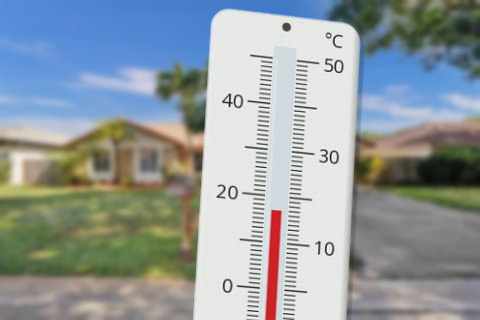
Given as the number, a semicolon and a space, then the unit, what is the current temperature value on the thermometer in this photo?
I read 17; °C
